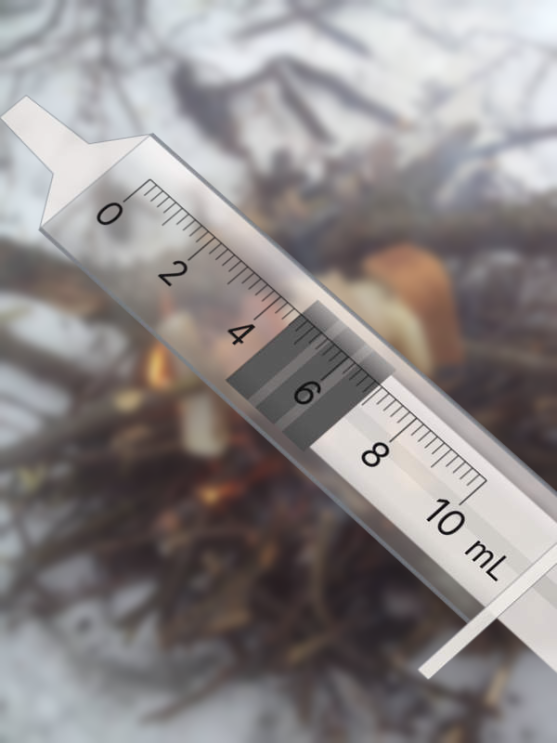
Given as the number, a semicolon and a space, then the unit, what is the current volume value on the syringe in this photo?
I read 4.6; mL
